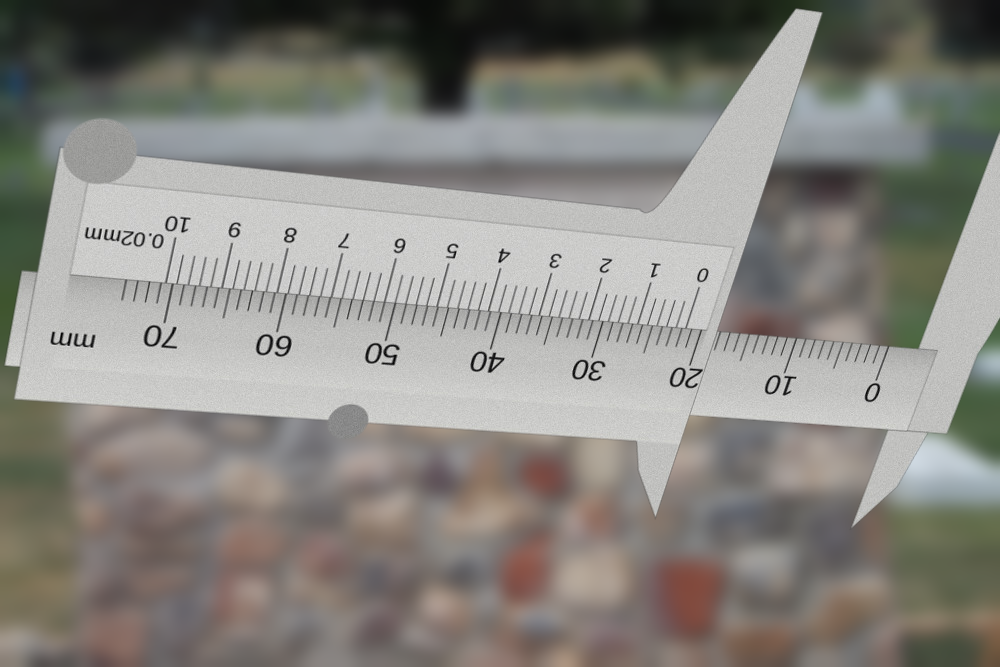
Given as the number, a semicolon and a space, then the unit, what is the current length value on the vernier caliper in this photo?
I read 21.6; mm
